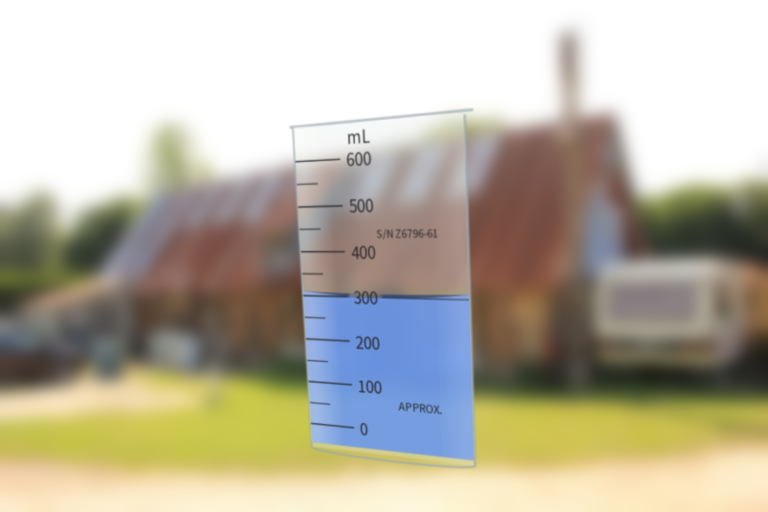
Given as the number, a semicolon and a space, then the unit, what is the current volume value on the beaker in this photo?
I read 300; mL
